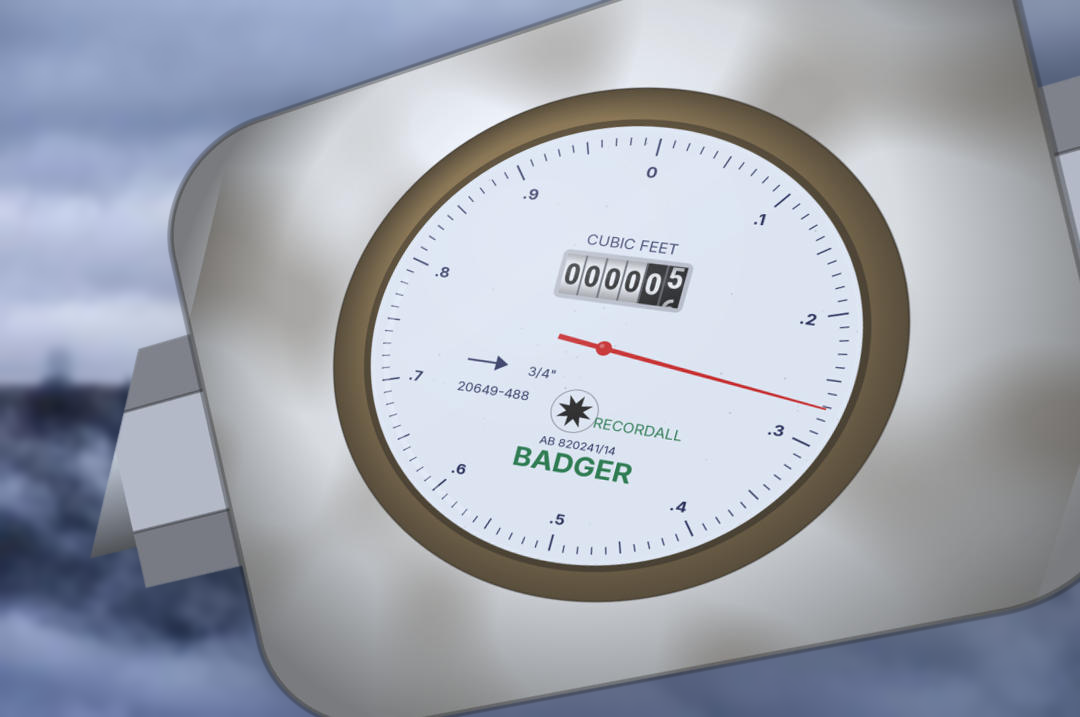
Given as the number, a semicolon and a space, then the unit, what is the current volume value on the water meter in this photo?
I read 5.27; ft³
